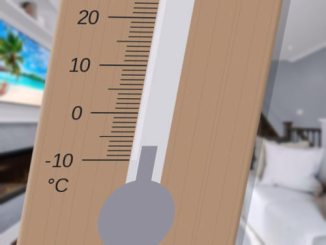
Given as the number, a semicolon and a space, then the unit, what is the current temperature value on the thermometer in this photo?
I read -7; °C
